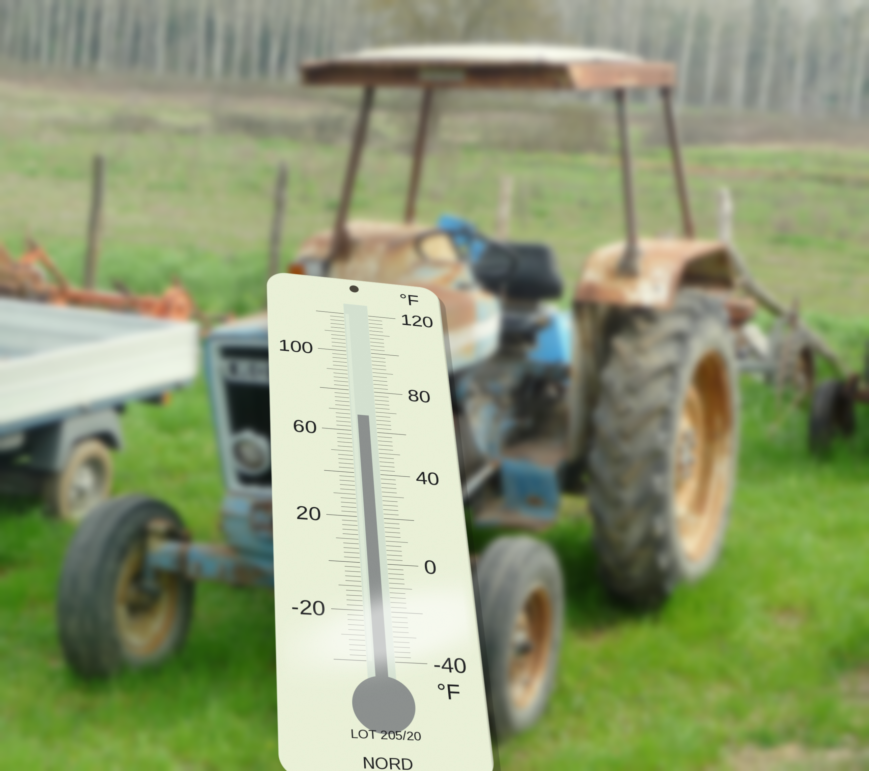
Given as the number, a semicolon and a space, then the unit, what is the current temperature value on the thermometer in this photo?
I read 68; °F
